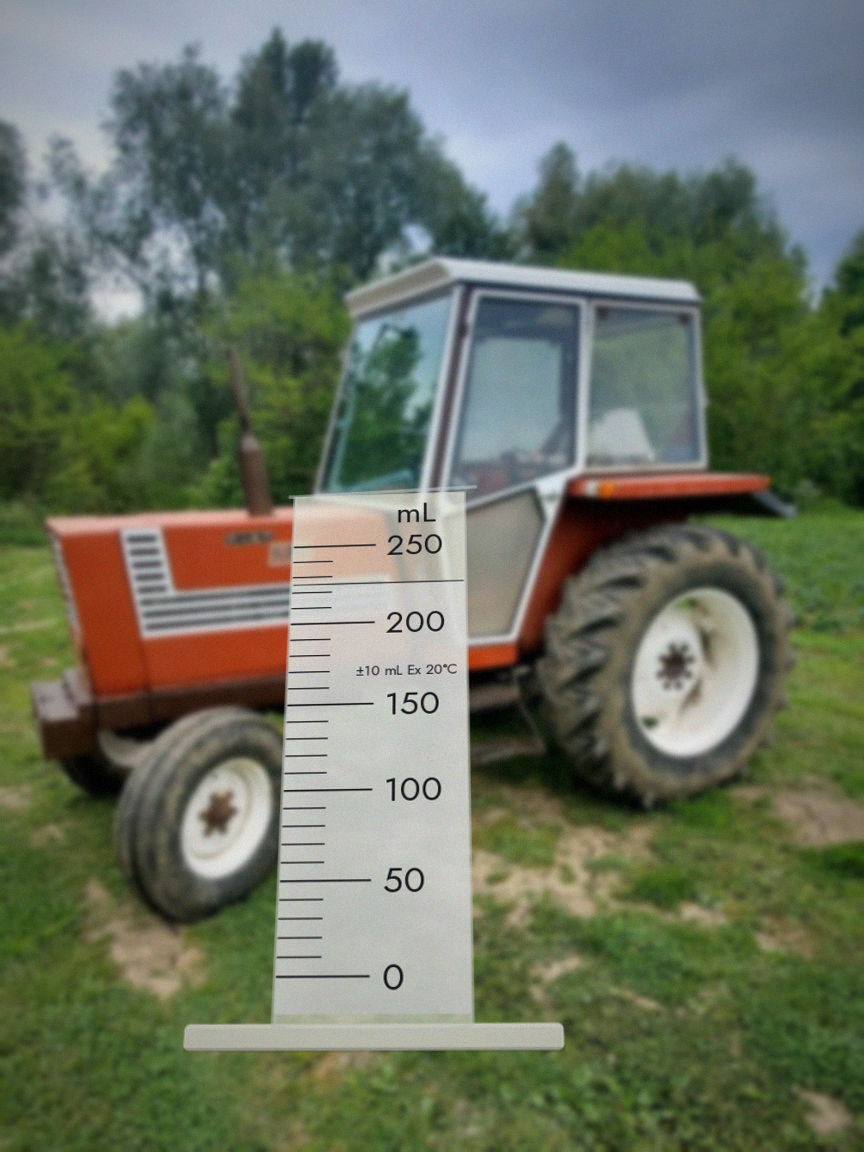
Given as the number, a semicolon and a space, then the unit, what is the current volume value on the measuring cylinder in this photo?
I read 225; mL
